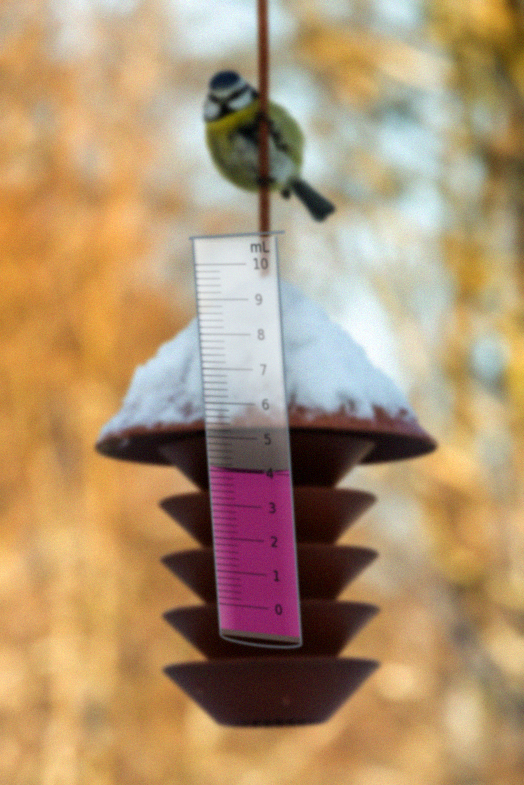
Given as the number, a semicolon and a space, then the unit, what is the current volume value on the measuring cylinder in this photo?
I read 4; mL
